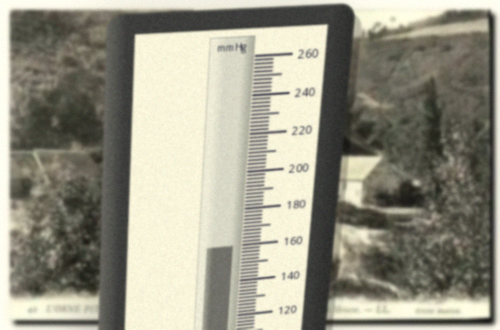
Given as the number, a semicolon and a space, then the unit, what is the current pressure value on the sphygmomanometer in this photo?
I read 160; mmHg
